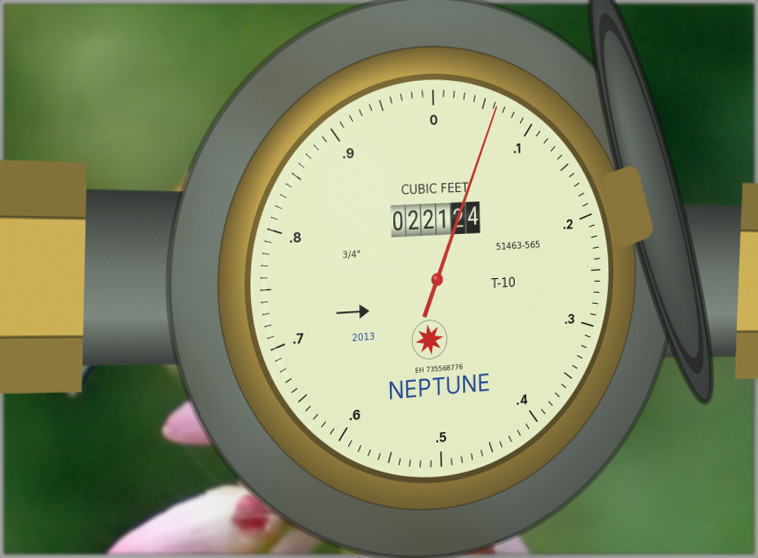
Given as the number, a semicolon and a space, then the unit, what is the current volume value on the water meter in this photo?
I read 22124.06; ft³
